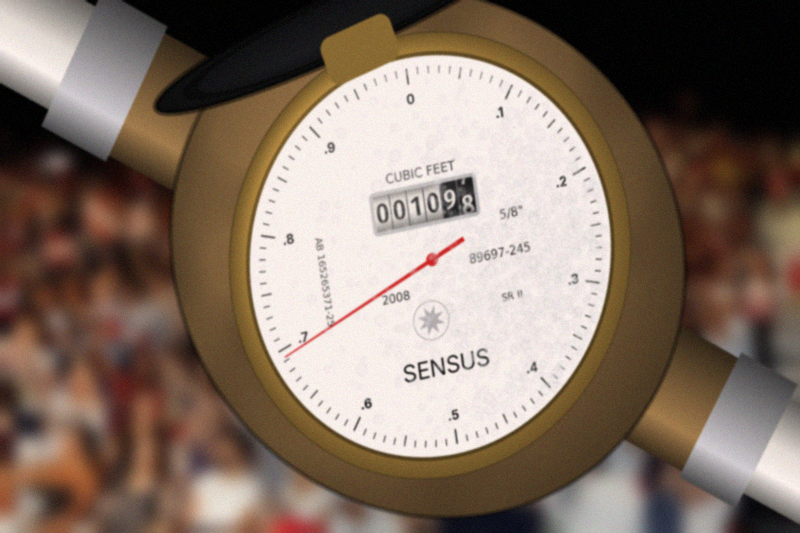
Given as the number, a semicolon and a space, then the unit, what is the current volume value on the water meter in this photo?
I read 1097.69; ft³
